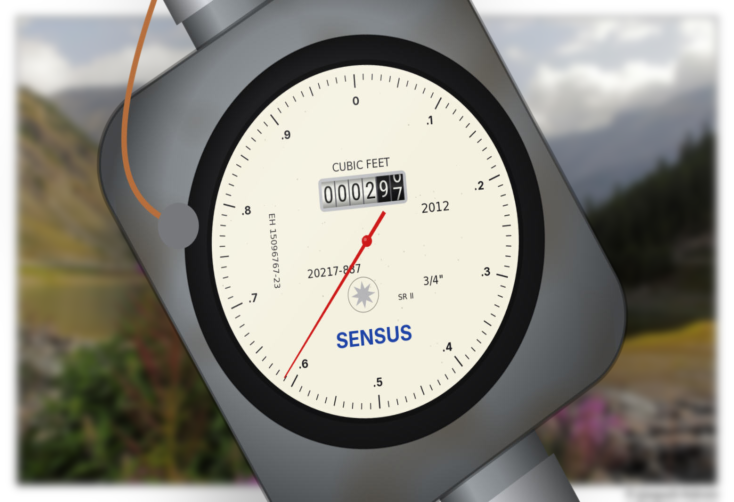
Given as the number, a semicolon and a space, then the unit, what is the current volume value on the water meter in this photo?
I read 296.61; ft³
